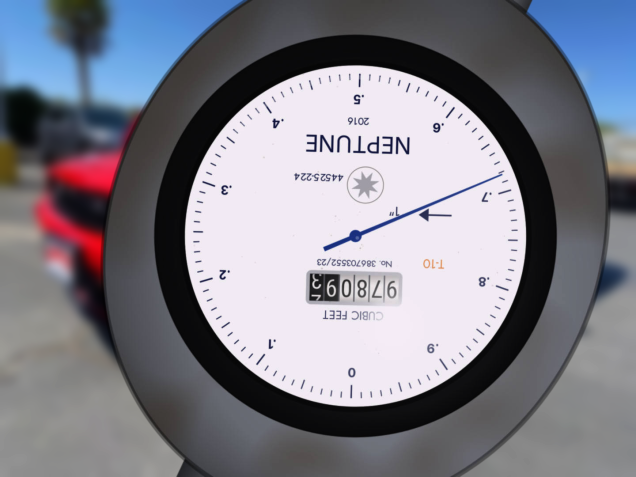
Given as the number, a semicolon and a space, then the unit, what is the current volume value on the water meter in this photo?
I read 978092.68; ft³
